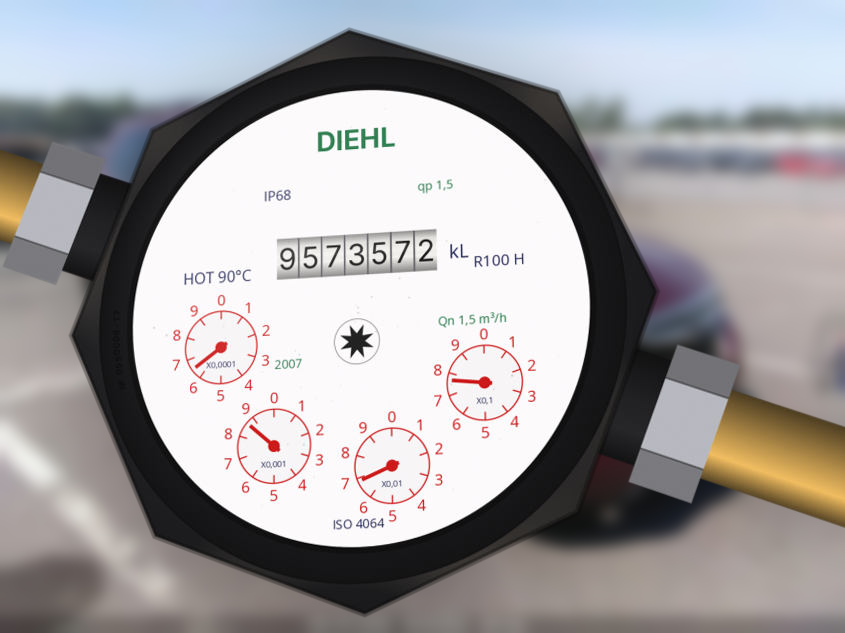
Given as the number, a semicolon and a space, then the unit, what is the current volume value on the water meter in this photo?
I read 9573572.7686; kL
